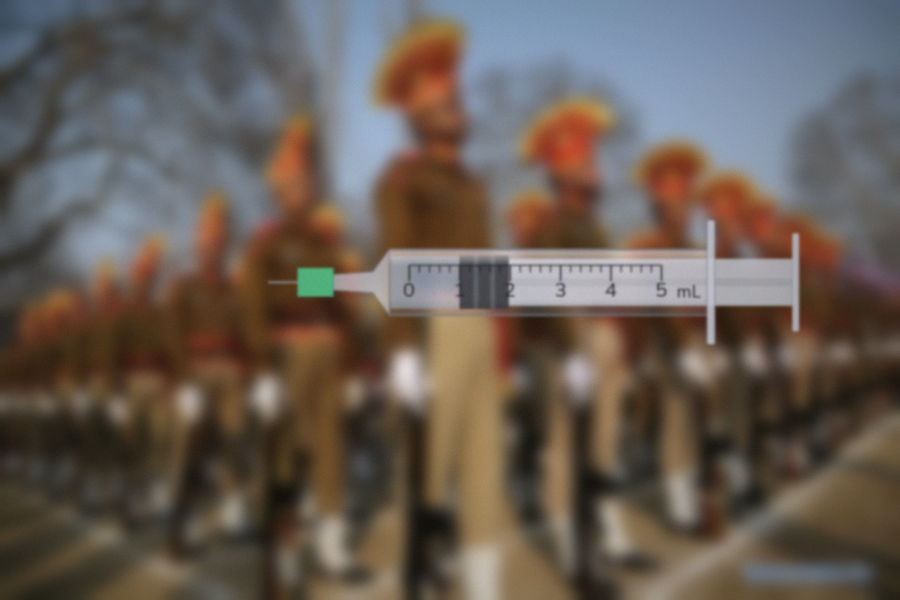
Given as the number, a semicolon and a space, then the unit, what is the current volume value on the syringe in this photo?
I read 1; mL
